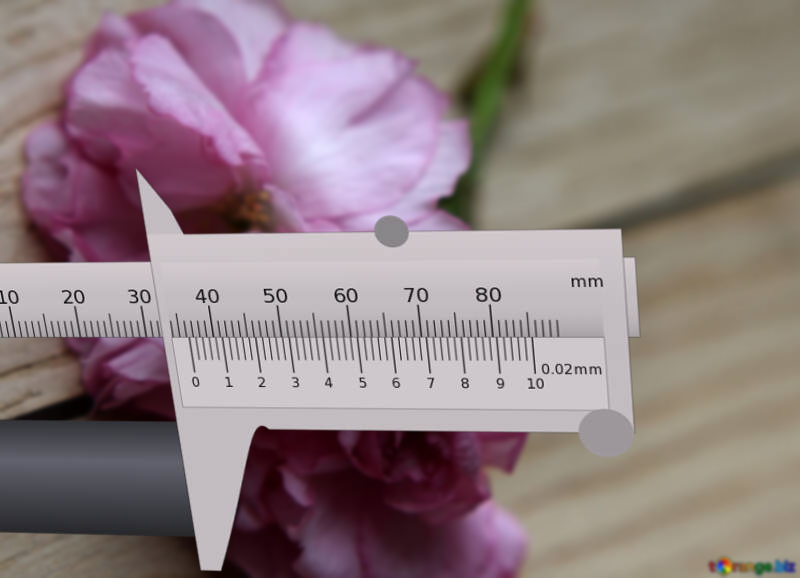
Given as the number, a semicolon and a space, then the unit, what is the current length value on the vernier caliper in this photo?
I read 36.4; mm
